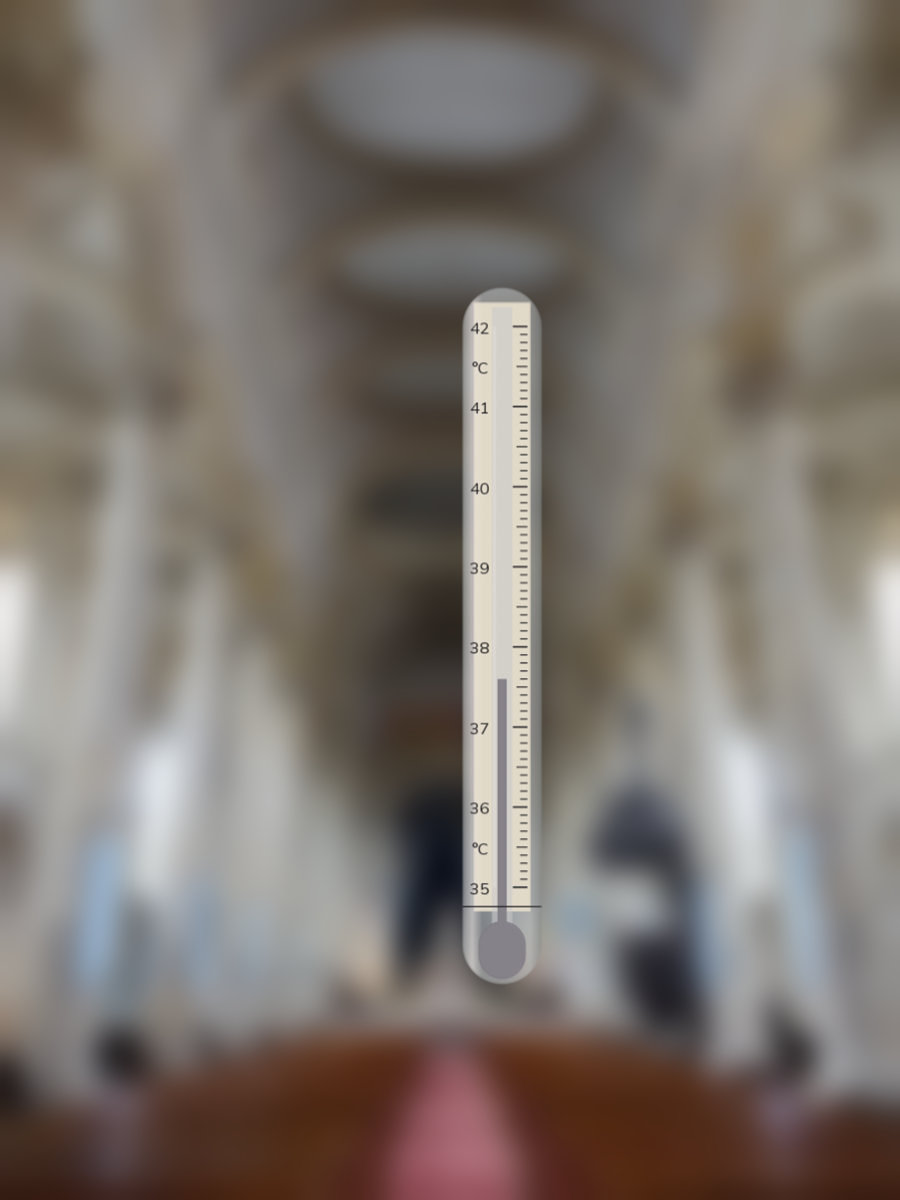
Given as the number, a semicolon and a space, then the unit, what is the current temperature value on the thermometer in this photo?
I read 37.6; °C
